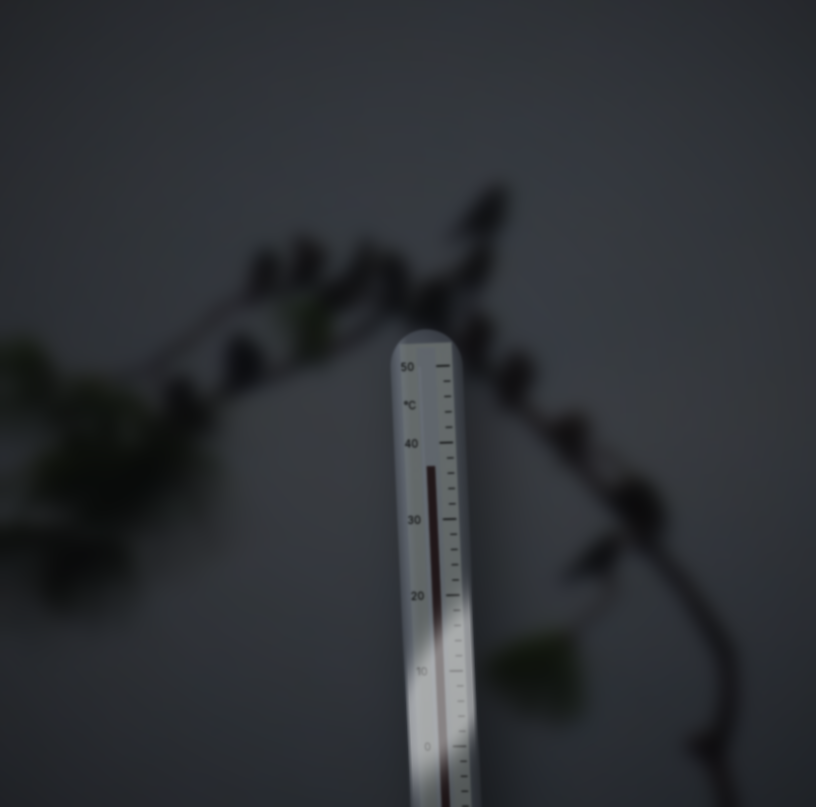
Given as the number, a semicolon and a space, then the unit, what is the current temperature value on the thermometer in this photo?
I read 37; °C
